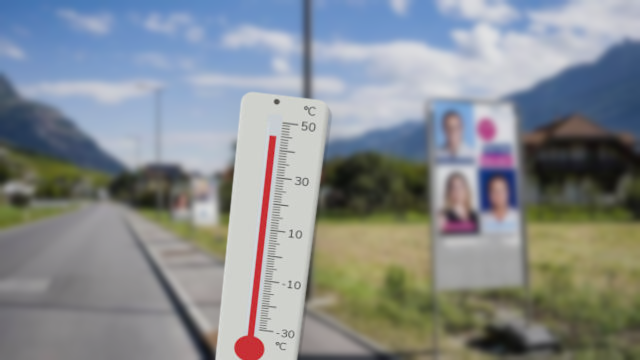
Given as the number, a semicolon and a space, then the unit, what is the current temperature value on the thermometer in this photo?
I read 45; °C
